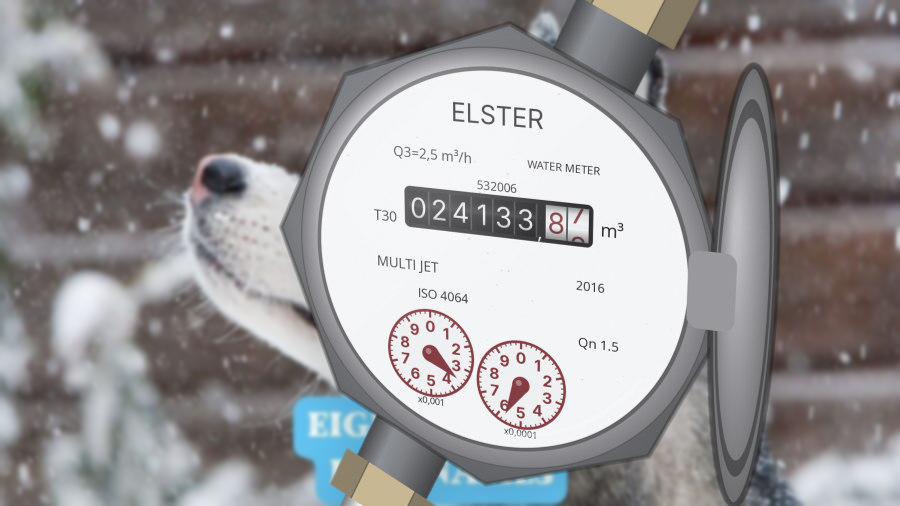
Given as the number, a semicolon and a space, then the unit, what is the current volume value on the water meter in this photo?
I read 24133.8735; m³
